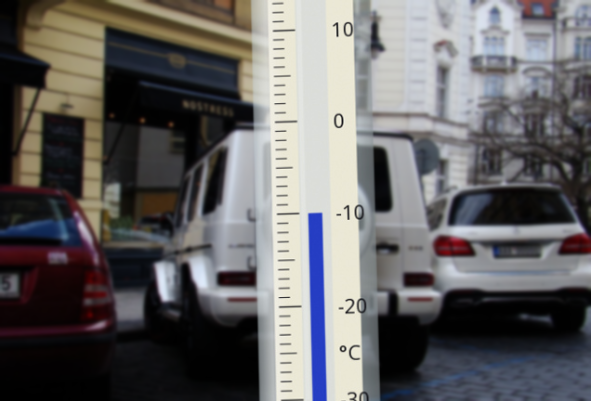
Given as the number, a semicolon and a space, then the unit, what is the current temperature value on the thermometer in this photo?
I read -10; °C
